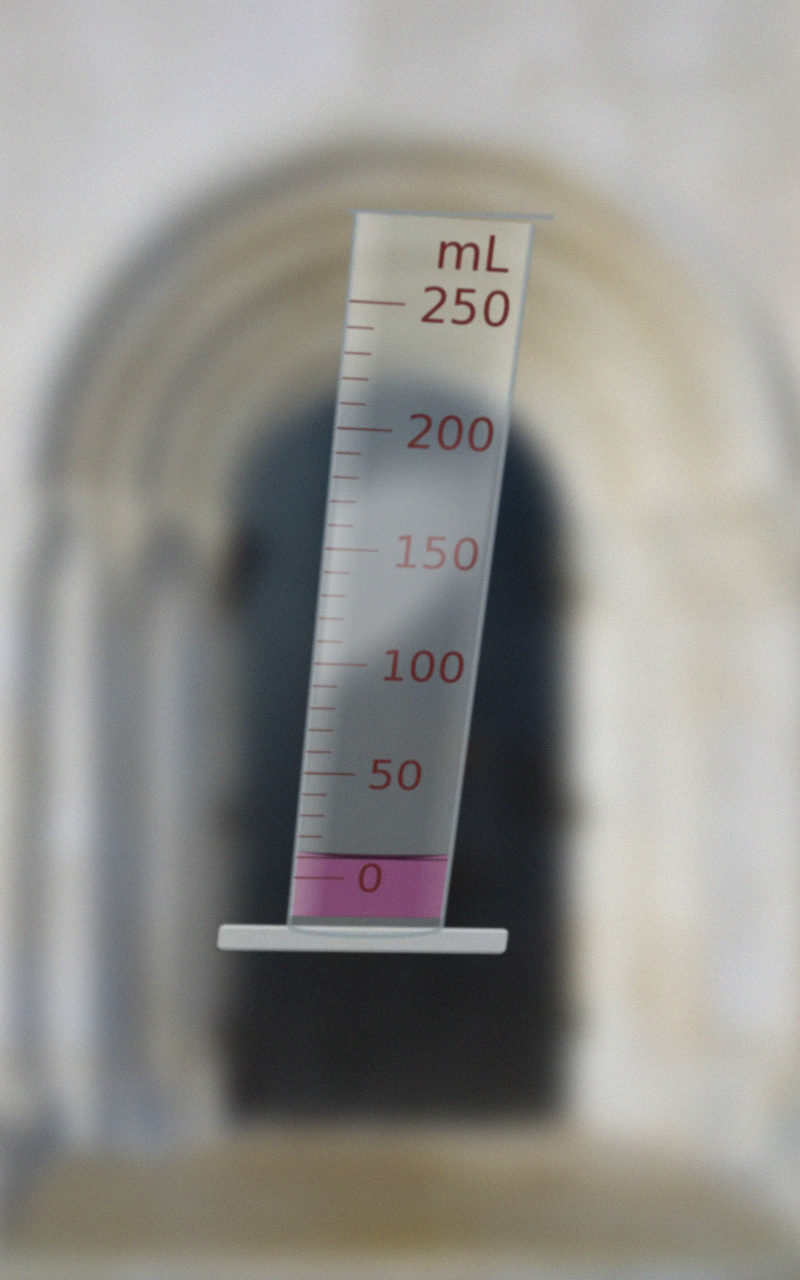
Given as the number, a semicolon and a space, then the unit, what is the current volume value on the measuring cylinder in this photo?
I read 10; mL
